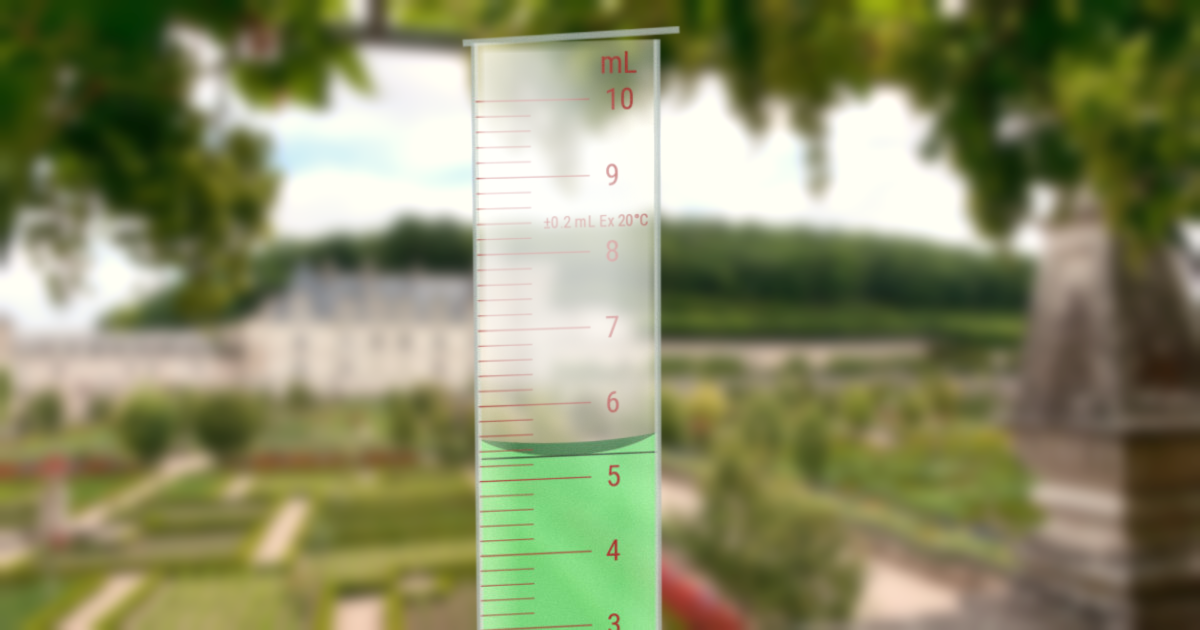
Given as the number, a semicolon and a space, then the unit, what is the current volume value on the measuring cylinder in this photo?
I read 5.3; mL
